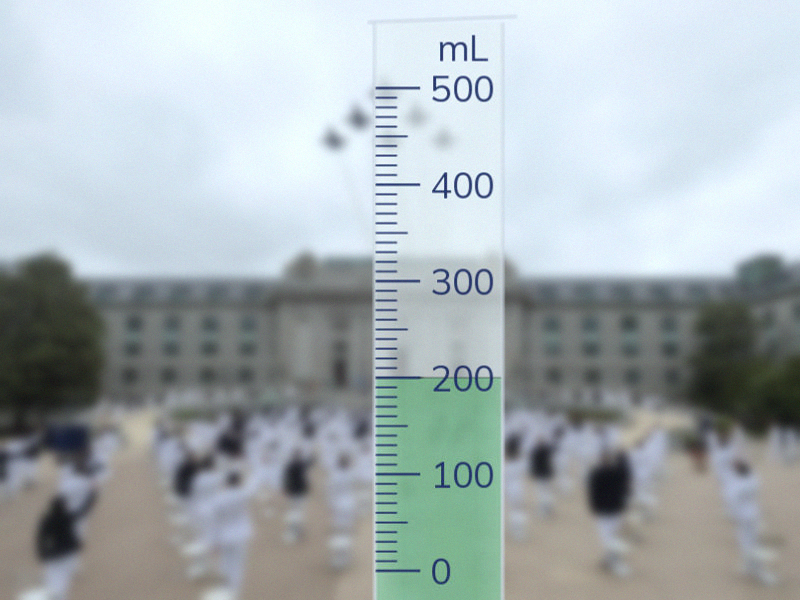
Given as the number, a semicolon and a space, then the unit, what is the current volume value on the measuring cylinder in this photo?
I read 200; mL
